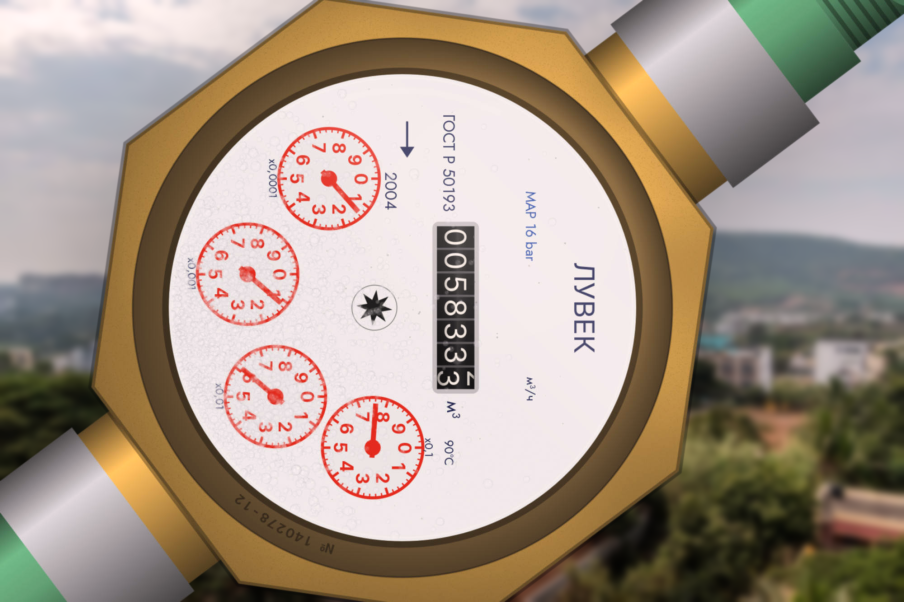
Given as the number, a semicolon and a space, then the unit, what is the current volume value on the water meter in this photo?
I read 58332.7611; m³
